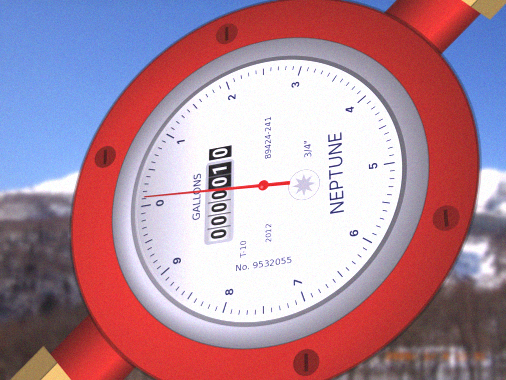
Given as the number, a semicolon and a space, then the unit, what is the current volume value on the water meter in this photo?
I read 10.1; gal
